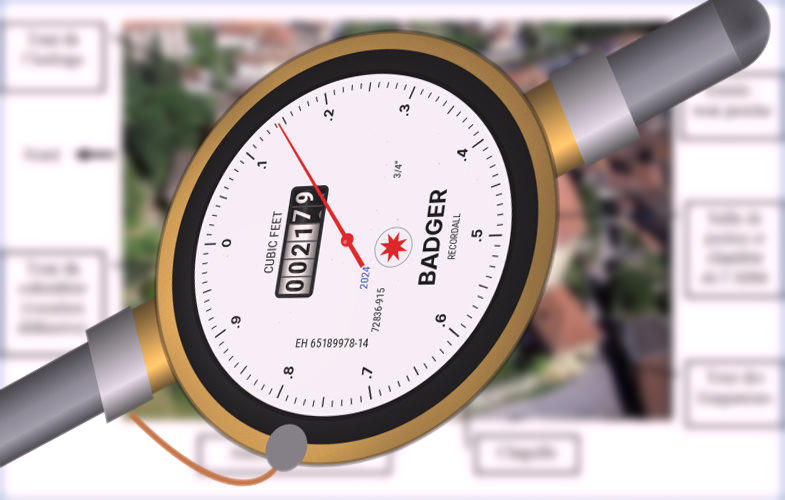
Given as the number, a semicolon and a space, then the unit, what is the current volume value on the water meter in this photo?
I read 2179.14; ft³
